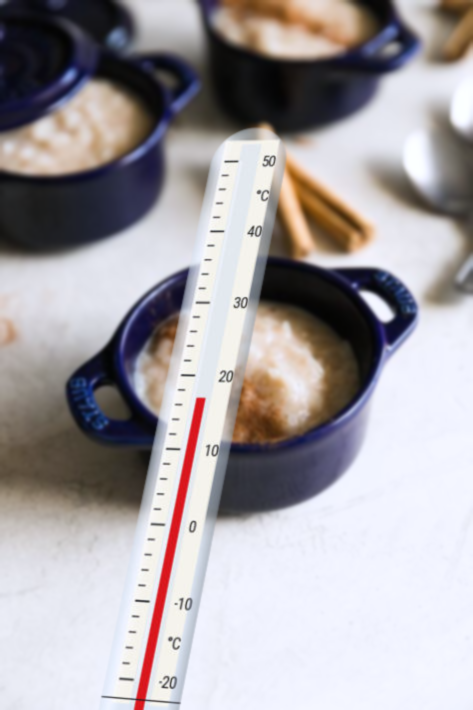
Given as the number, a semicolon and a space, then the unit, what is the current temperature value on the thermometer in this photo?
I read 17; °C
